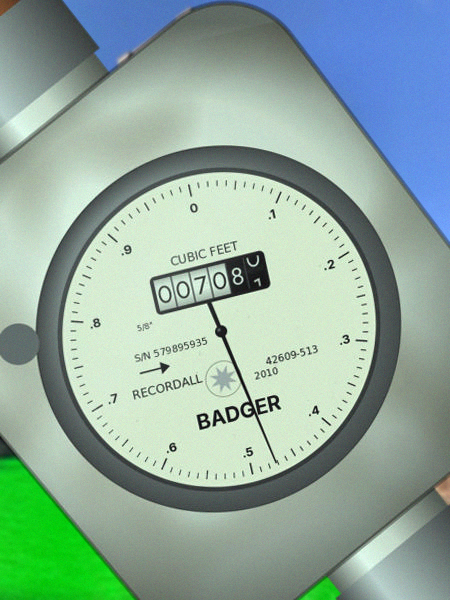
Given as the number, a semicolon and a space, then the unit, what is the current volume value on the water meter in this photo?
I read 7080.47; ft³
